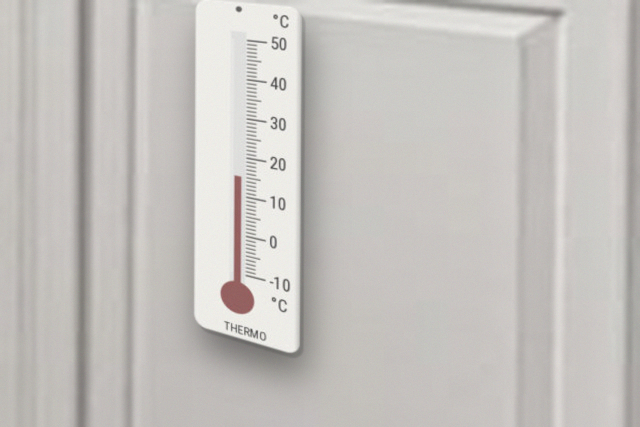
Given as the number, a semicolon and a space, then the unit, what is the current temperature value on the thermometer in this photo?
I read 15; °C
